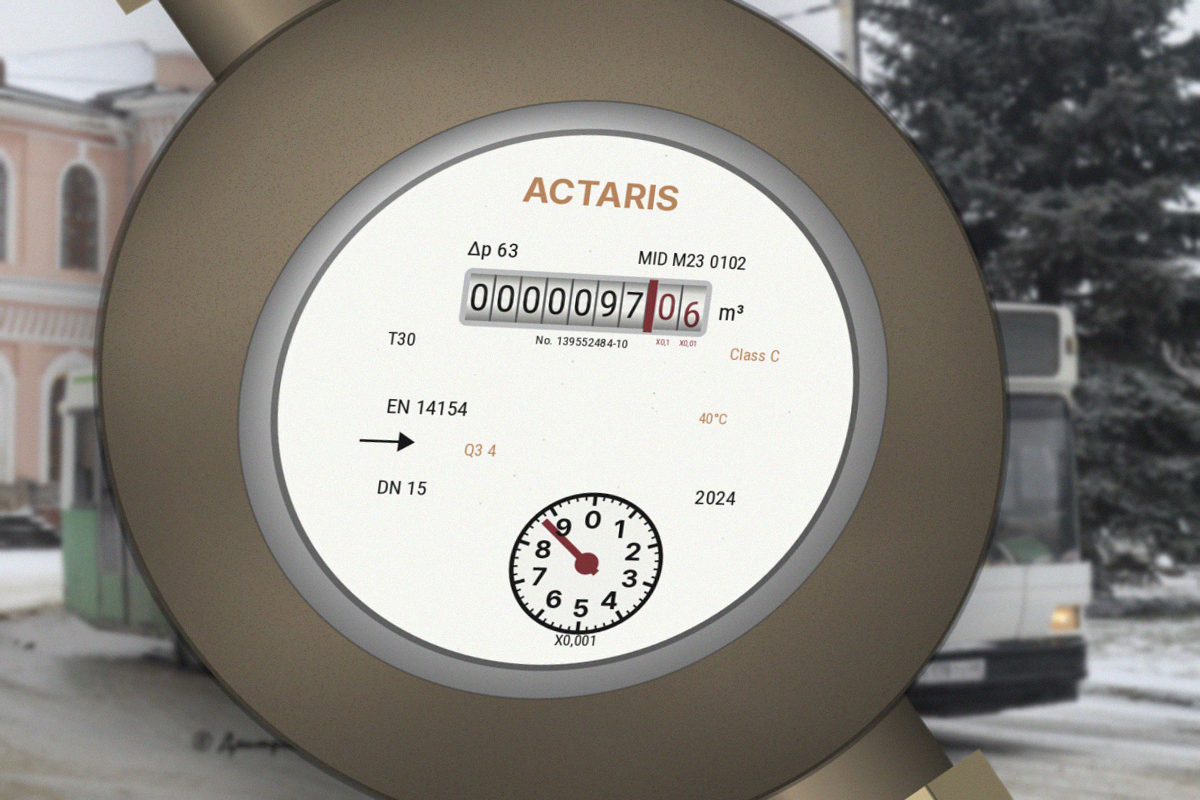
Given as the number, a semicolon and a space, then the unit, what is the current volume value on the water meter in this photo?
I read 97.058; m³
